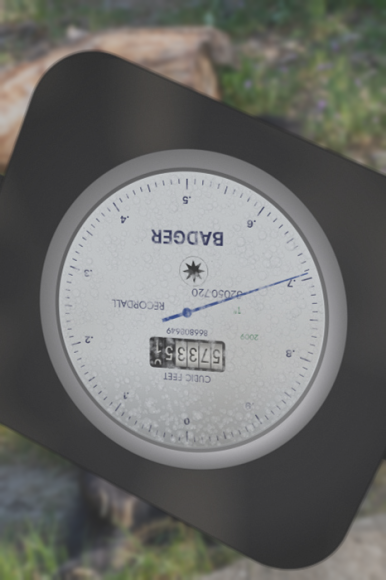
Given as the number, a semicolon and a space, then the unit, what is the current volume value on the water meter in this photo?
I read 573350.69; ft³
